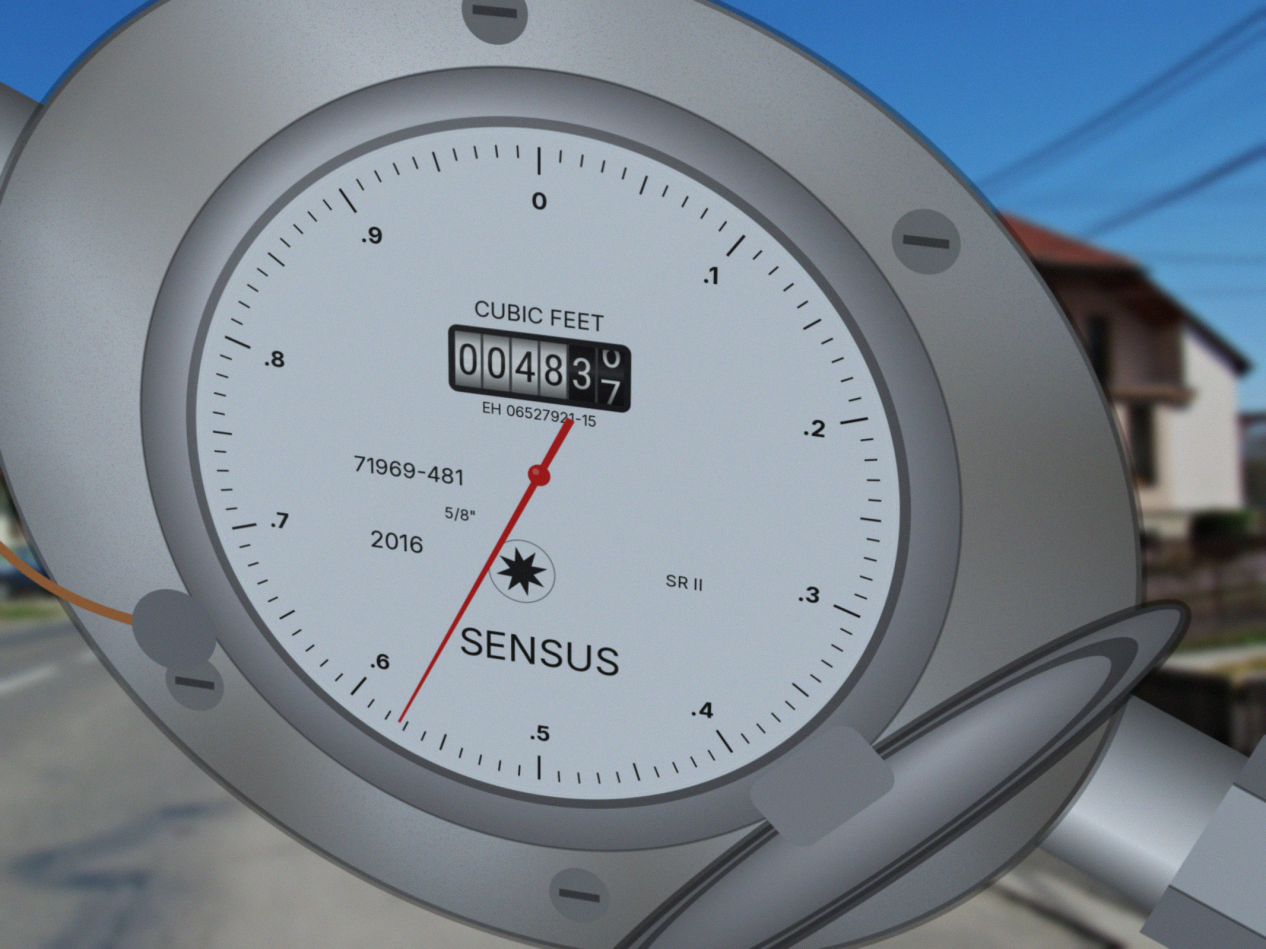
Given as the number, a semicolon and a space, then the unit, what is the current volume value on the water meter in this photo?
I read 4836.57; ft³
